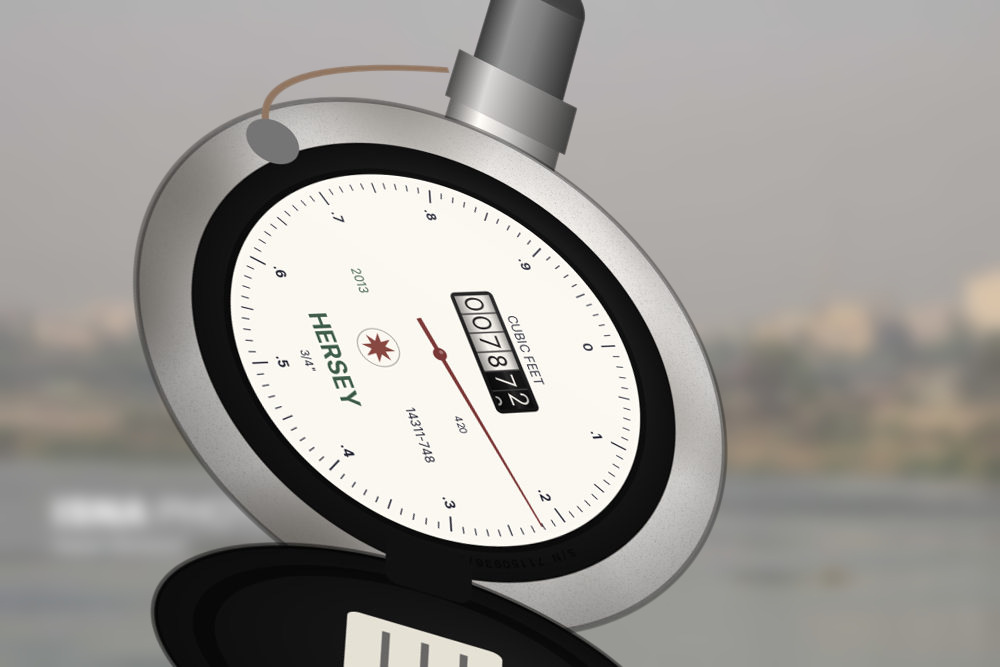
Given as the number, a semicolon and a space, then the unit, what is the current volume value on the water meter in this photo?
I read 7872.22; ft³
